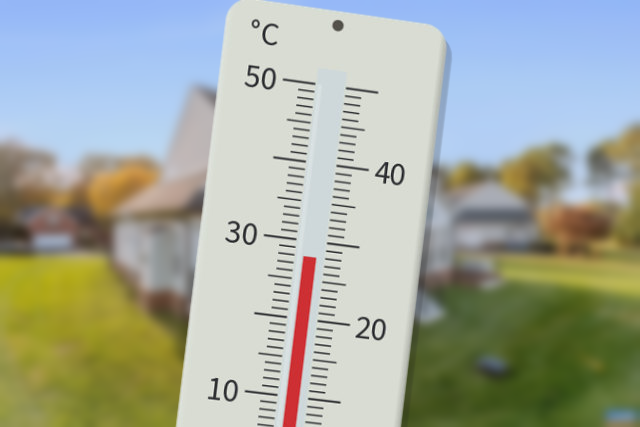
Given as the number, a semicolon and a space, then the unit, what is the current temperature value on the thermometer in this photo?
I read 28; °C
